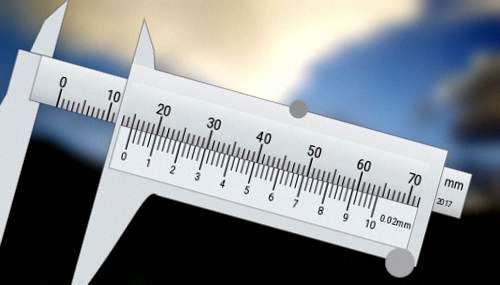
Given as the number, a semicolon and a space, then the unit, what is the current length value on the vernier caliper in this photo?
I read 15.0; mm
